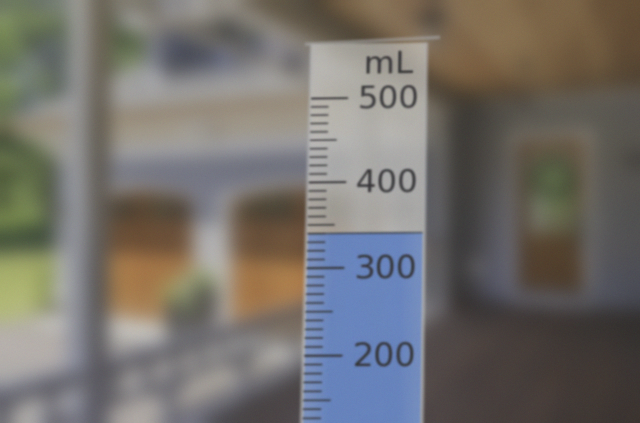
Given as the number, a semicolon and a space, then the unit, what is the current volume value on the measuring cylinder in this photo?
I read 340; mL
